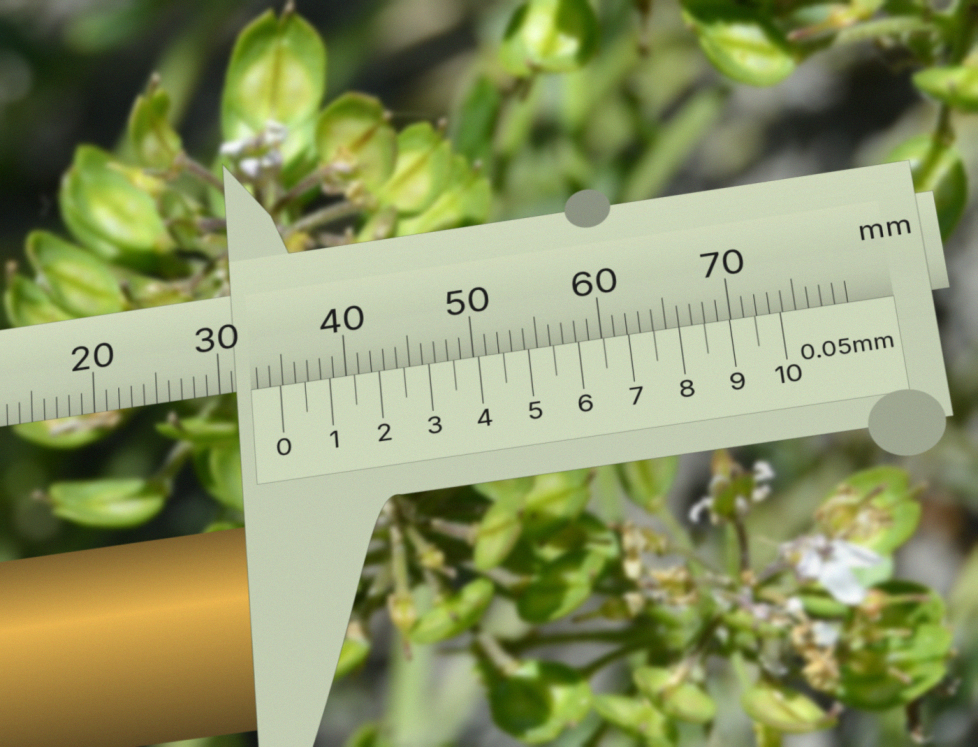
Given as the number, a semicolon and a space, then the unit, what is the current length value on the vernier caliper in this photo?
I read 34.8; mm
